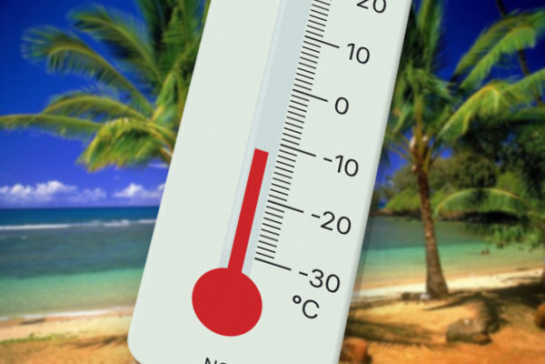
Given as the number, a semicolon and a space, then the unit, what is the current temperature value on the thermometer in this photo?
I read -12; °C
